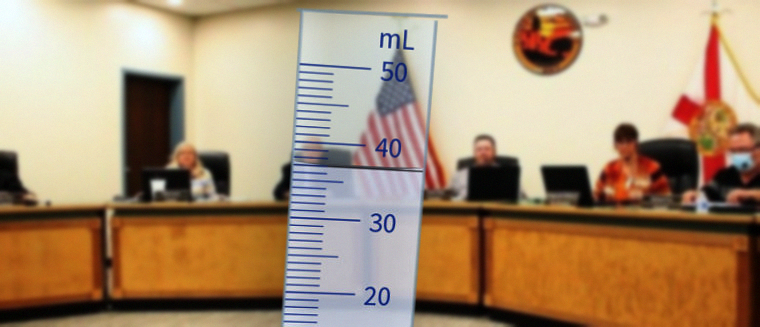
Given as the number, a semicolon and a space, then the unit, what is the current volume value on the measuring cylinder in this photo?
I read 37; mL
